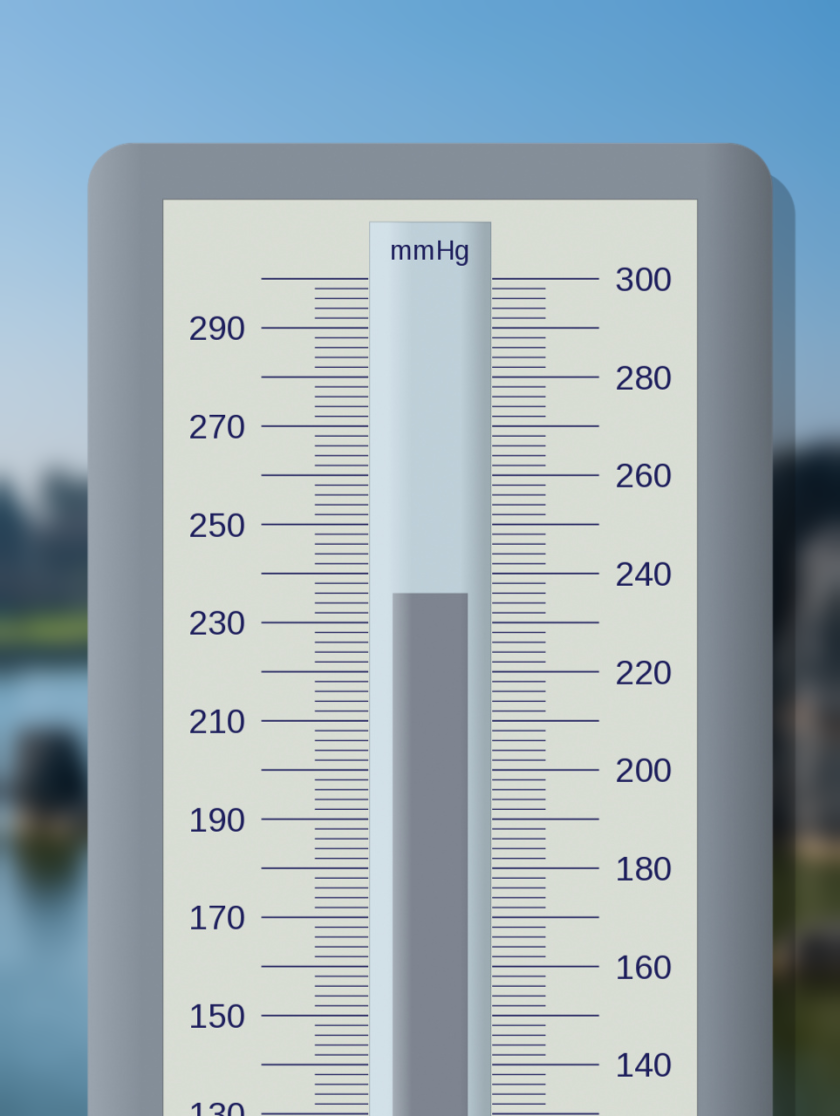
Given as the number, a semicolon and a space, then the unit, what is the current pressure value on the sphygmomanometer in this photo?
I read 236; mmHg
